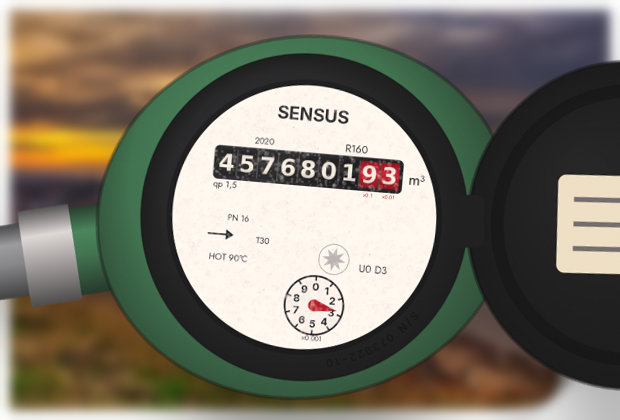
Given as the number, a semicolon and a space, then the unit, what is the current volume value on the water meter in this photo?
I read 4576801.932; m³
